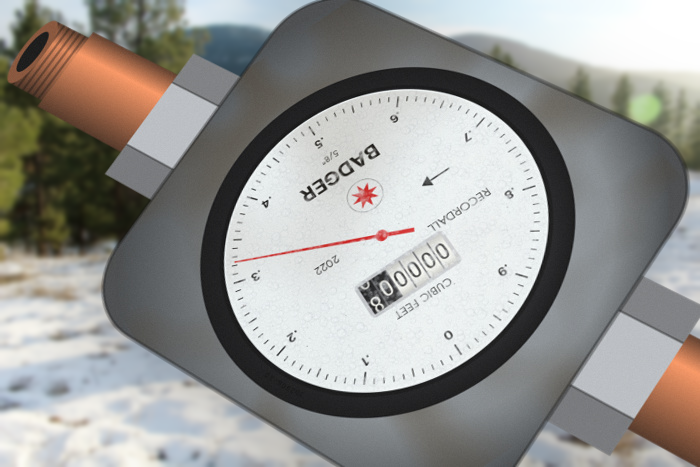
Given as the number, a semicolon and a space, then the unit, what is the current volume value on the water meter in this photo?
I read 8.32; ft³
